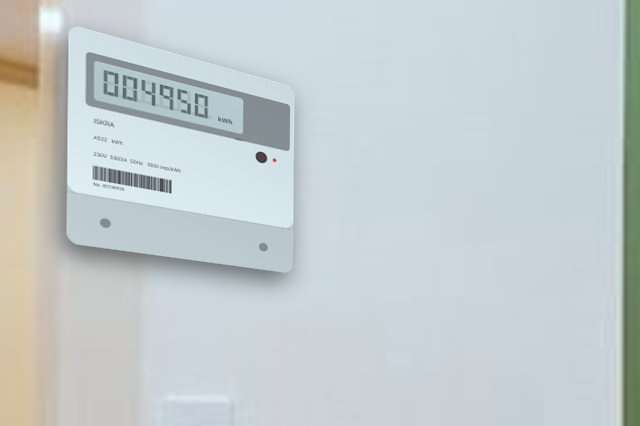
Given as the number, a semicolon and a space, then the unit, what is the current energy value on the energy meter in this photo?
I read 4950; kWh
